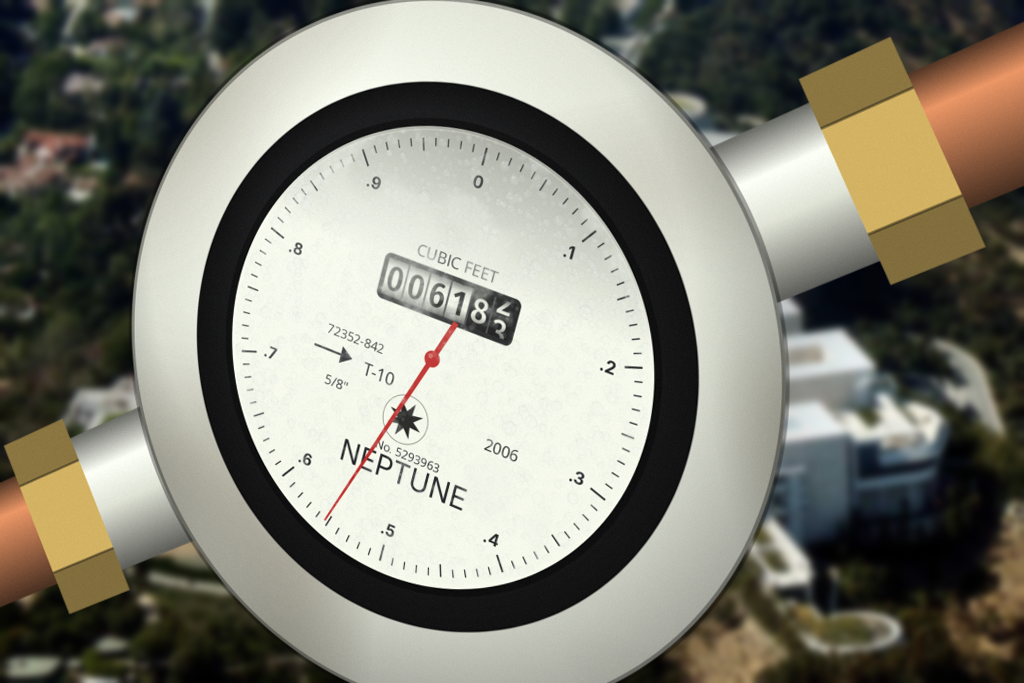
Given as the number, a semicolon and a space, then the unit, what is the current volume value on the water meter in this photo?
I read 6182.55; ft³
